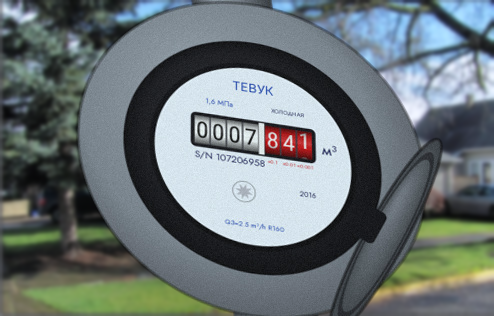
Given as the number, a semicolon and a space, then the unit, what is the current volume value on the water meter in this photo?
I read 7.841; m³
